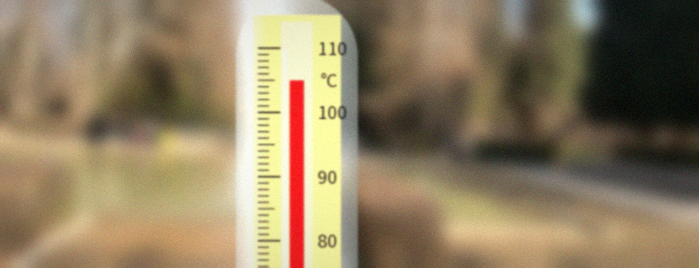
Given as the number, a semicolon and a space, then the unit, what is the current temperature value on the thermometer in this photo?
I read 105; °C
